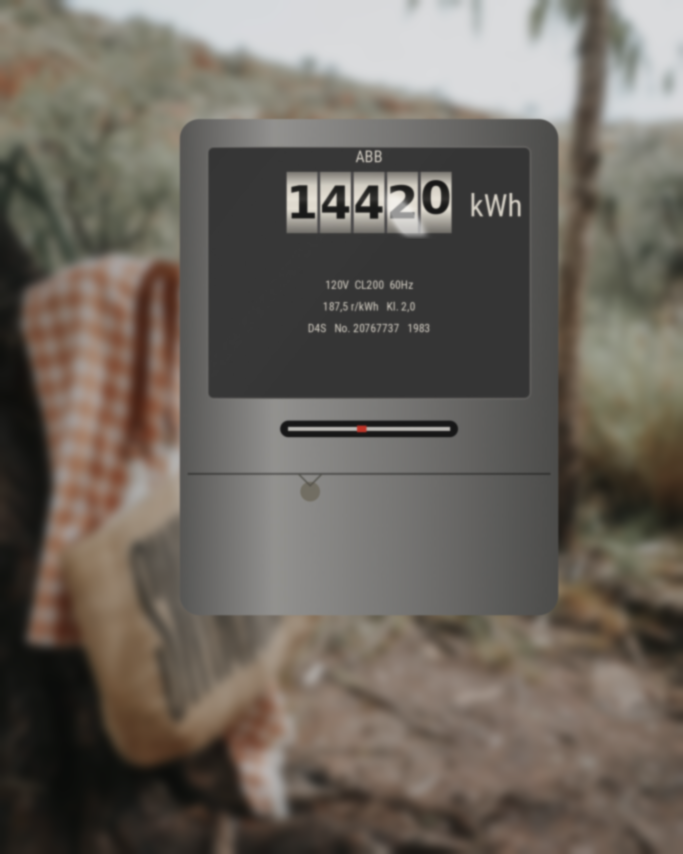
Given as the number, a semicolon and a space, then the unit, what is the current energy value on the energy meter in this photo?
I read 14420; kWh
